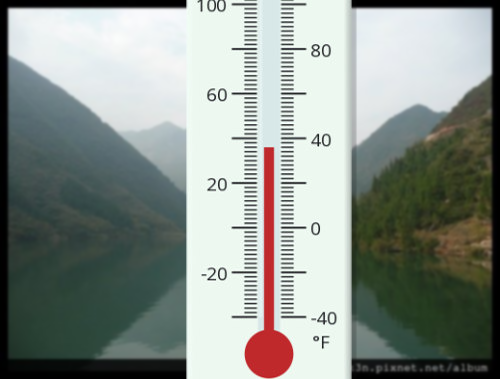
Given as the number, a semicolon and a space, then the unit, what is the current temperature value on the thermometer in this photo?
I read 36; °F
